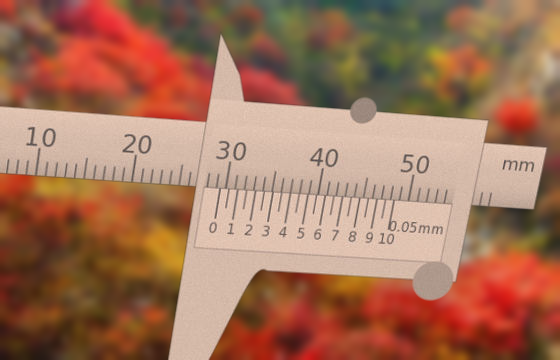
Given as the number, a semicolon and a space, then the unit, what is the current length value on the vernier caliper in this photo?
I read 29.4; mm
